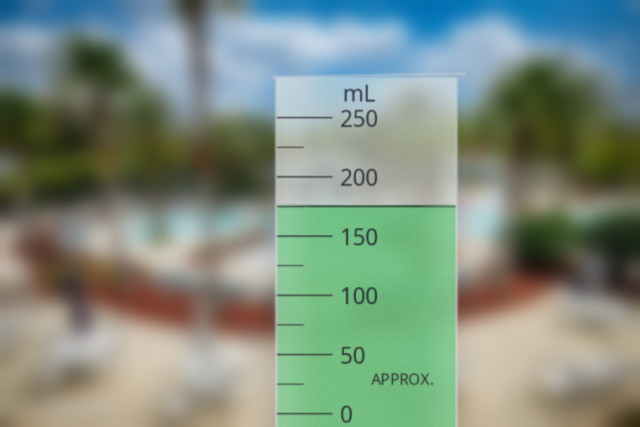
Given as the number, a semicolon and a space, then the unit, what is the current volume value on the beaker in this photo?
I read 175; mL
